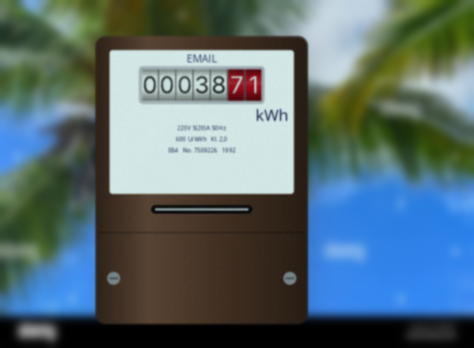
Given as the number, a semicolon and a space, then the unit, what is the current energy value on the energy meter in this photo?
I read 38.71; kWh
